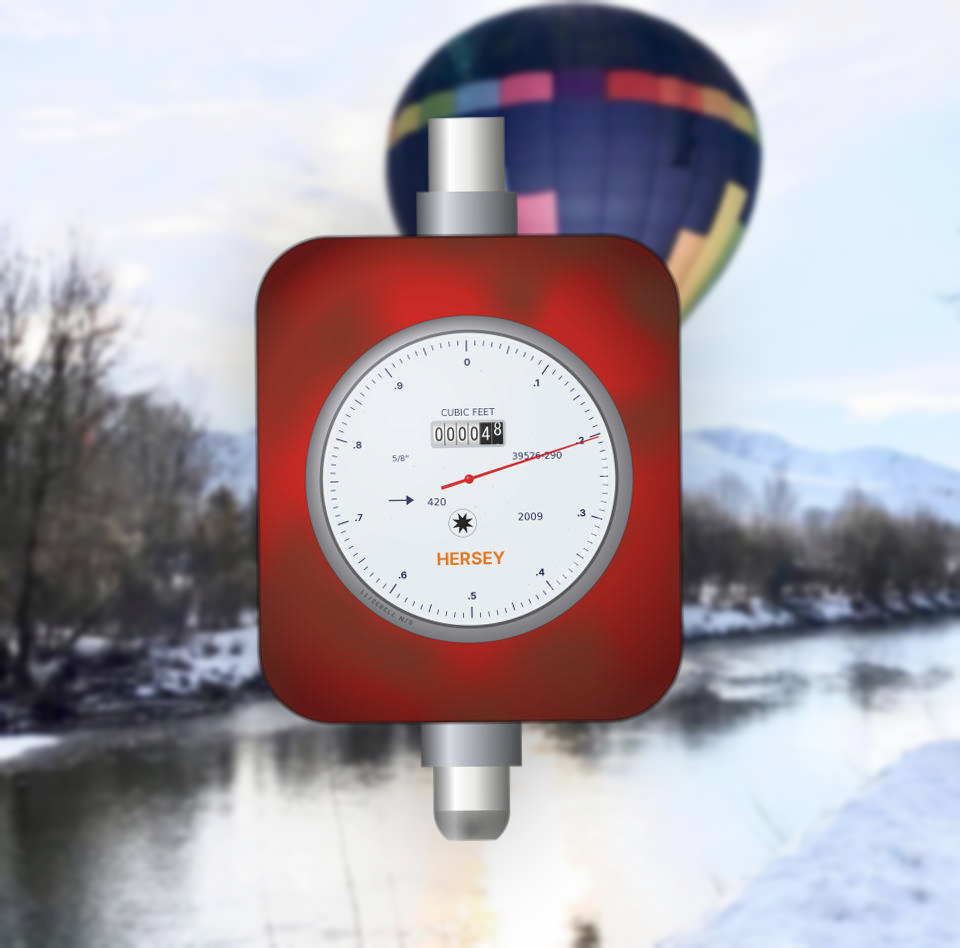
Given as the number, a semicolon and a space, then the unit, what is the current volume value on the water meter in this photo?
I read 48.20; ft³
